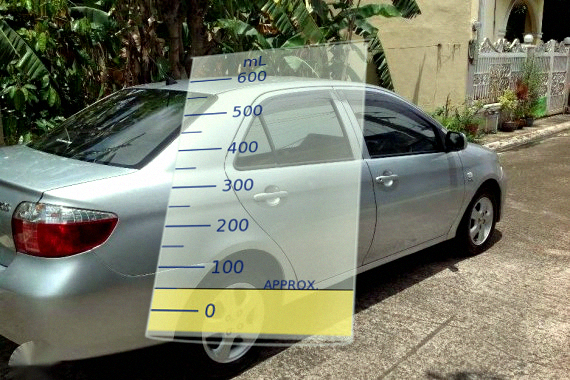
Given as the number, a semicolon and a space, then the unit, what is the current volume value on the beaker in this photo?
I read 50; mL
